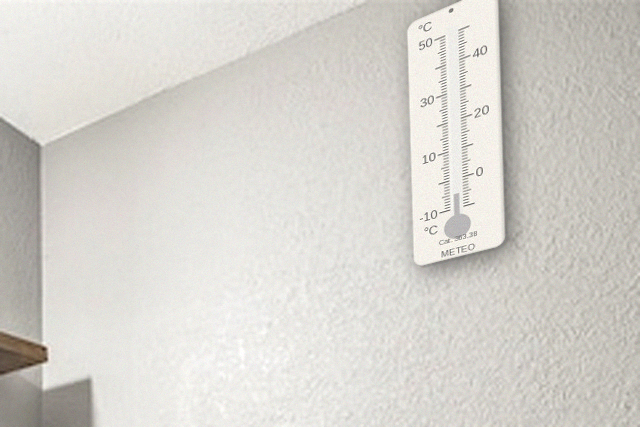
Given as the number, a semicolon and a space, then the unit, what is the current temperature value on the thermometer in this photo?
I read -5; °C
